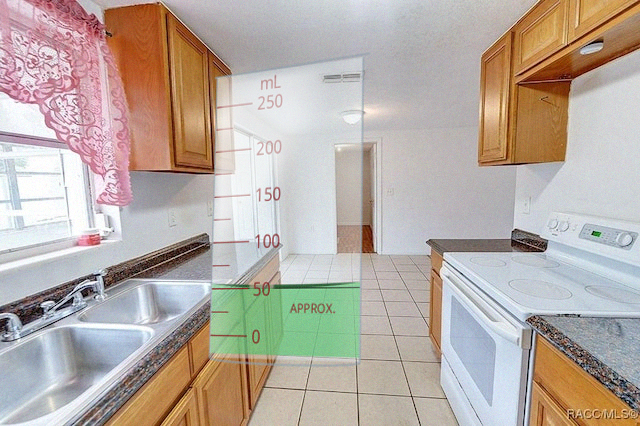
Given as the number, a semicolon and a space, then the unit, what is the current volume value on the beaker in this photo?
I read 50; mL
